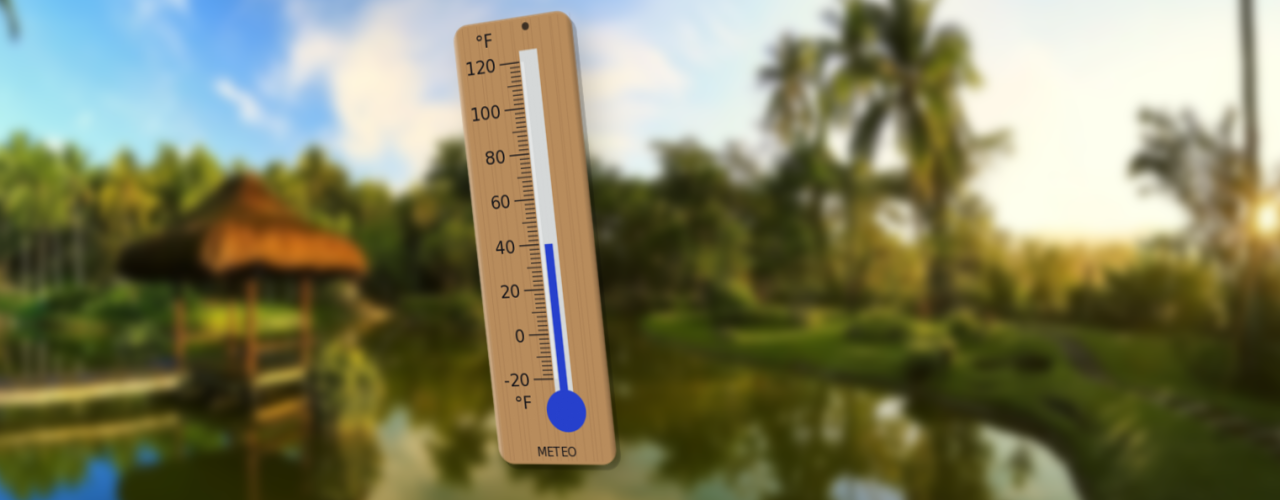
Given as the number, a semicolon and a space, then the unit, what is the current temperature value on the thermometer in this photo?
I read 40; °F
